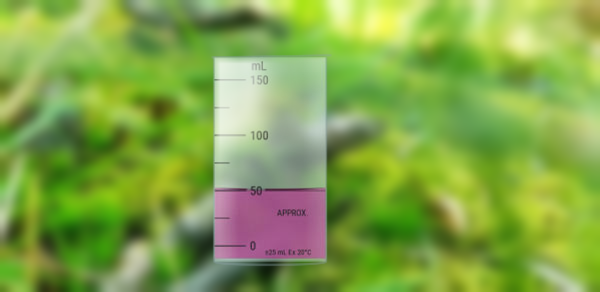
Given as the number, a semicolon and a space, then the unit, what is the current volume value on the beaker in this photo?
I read 50; mL
